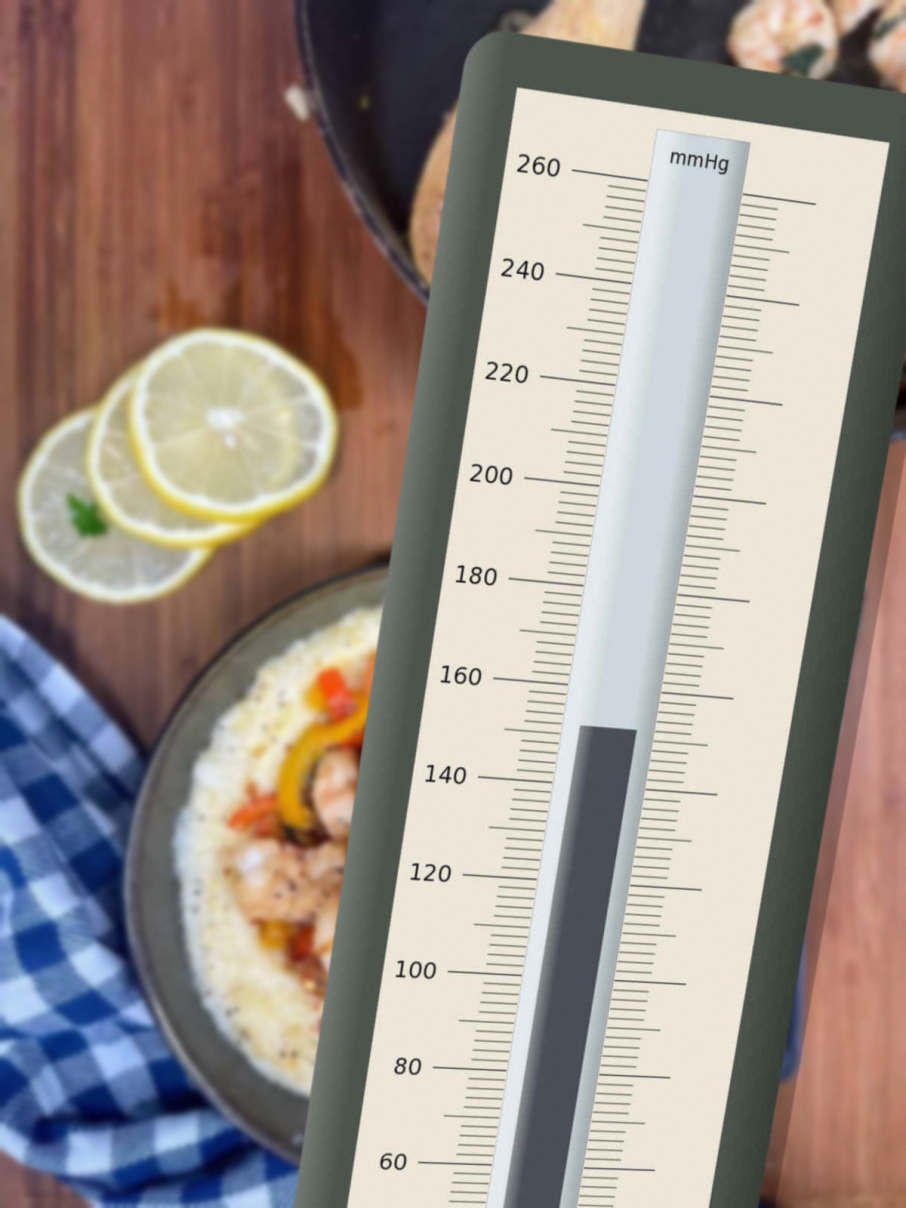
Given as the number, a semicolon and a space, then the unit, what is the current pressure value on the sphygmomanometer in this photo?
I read 152; mmHg
